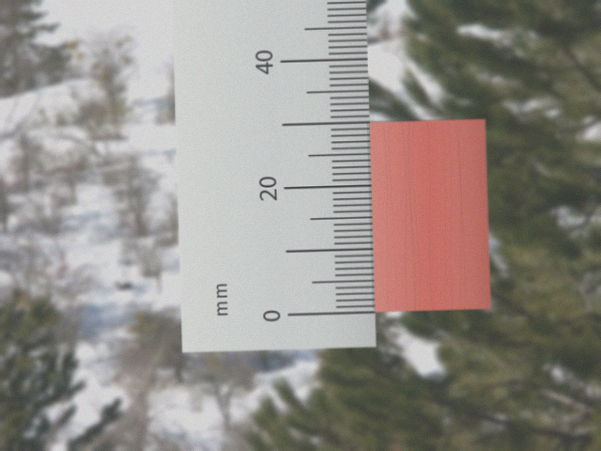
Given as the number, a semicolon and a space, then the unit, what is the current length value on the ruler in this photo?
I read 30; mm
